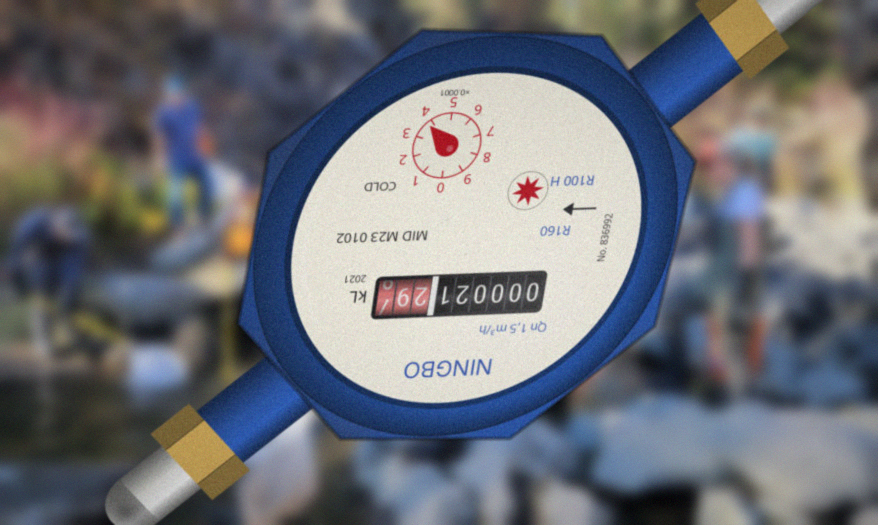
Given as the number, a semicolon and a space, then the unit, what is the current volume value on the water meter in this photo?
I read 21.2973; kL
